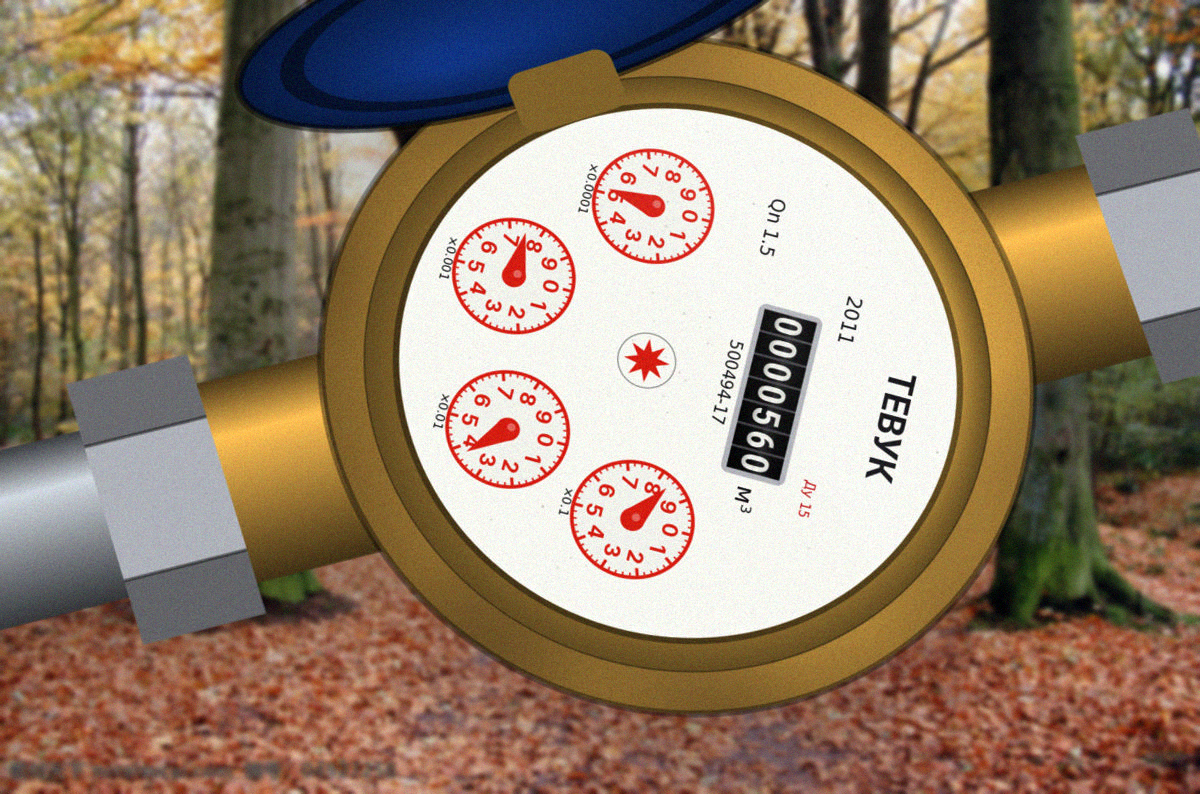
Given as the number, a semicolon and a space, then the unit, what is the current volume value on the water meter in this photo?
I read 560.8375; m³
